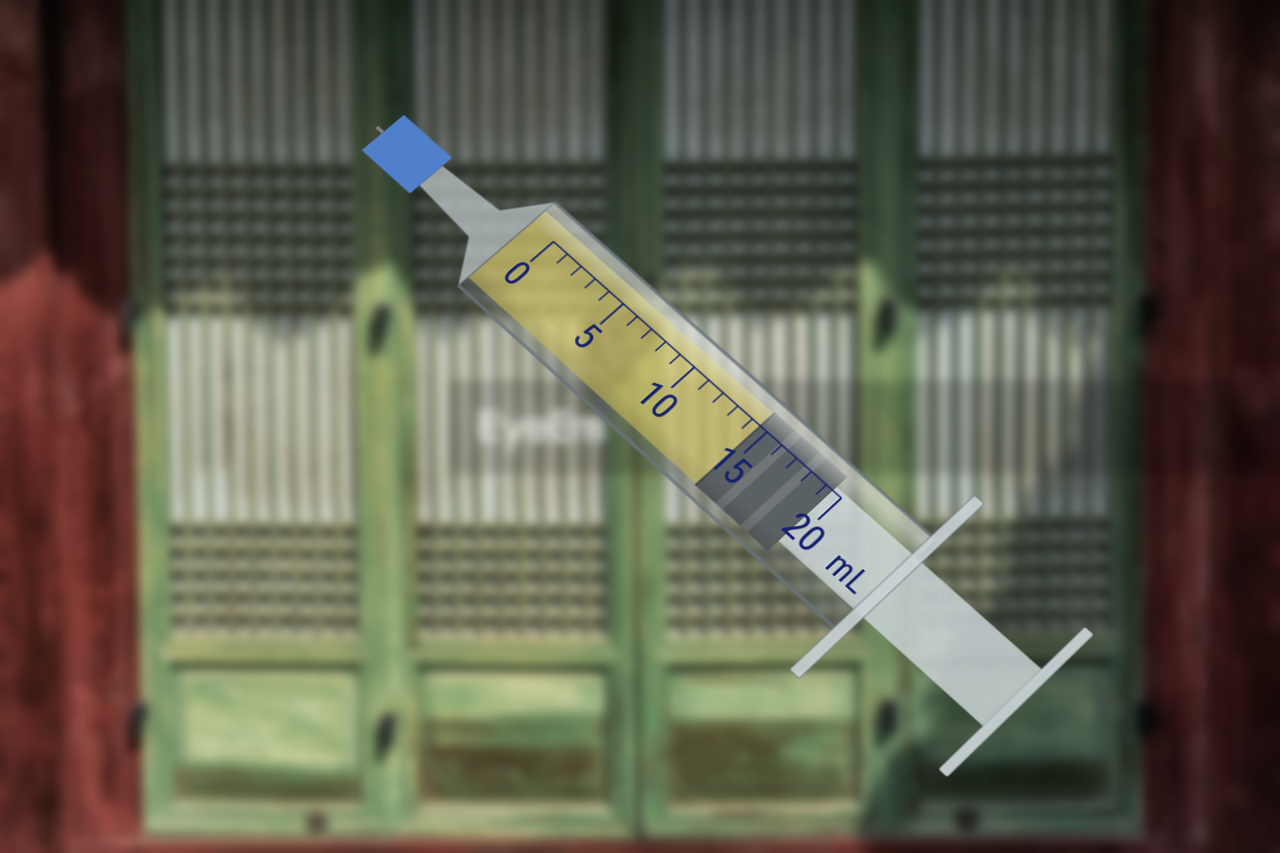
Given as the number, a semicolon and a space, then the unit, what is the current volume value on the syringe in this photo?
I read 14.5; mL
